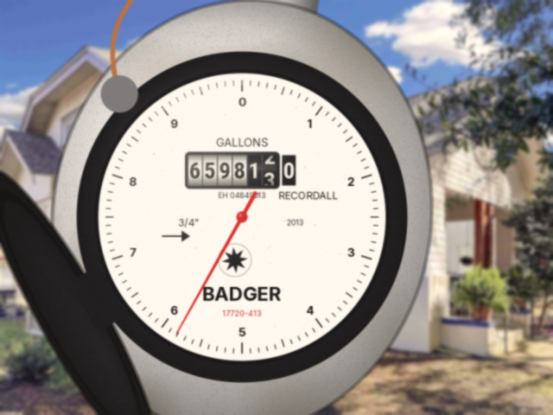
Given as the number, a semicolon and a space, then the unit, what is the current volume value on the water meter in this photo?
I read 6598125.8; gal
